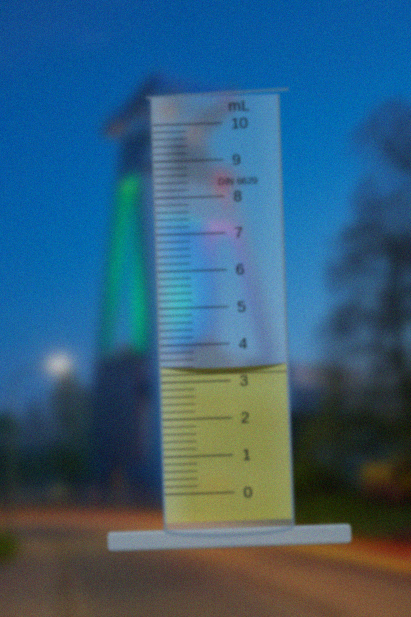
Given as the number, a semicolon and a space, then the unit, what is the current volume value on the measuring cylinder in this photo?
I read 3.2; mL
